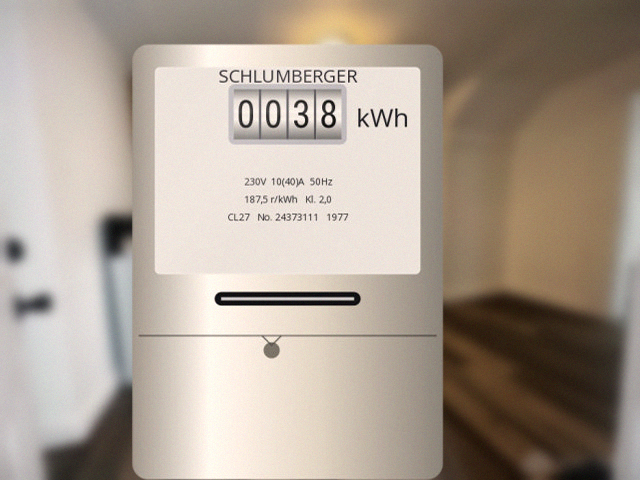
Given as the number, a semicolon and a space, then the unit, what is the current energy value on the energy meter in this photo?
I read 38; kWh
